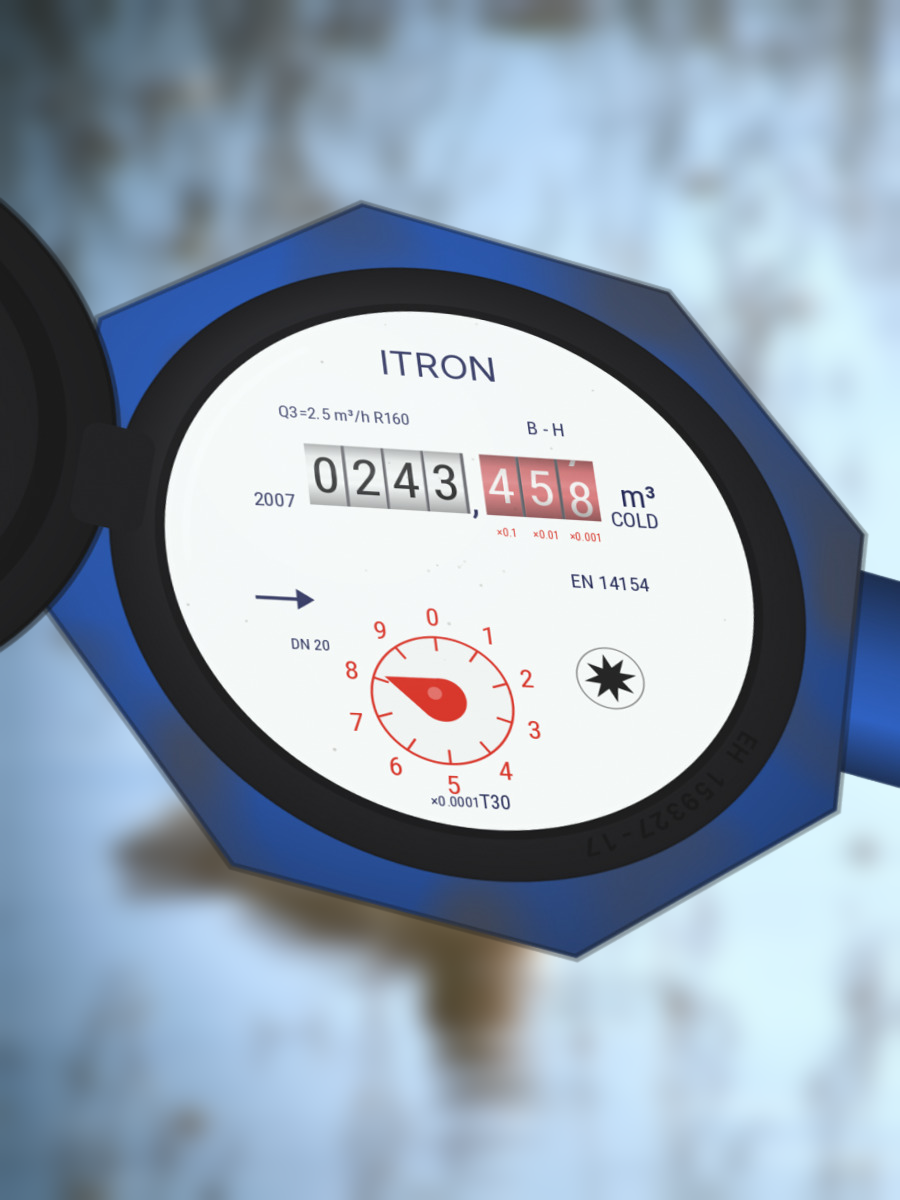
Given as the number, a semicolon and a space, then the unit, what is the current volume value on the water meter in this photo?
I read 243.4578; m³
